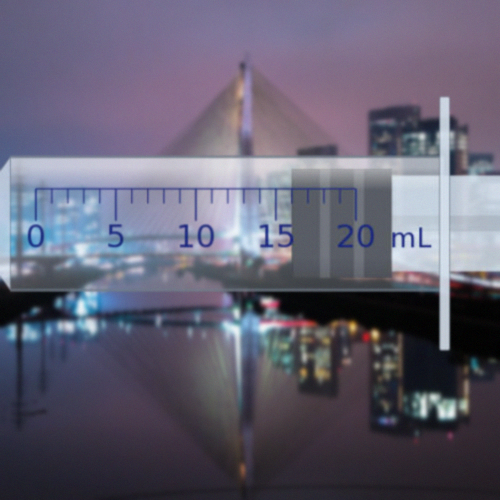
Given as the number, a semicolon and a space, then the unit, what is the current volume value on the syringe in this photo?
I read 16; mL
